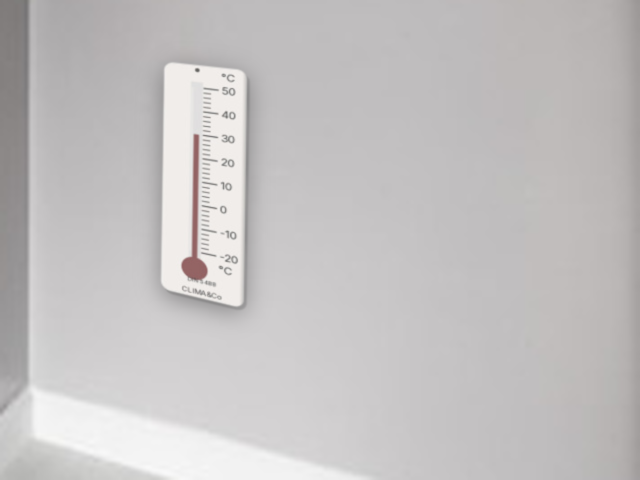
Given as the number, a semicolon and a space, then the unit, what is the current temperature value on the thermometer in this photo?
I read 30; °C
